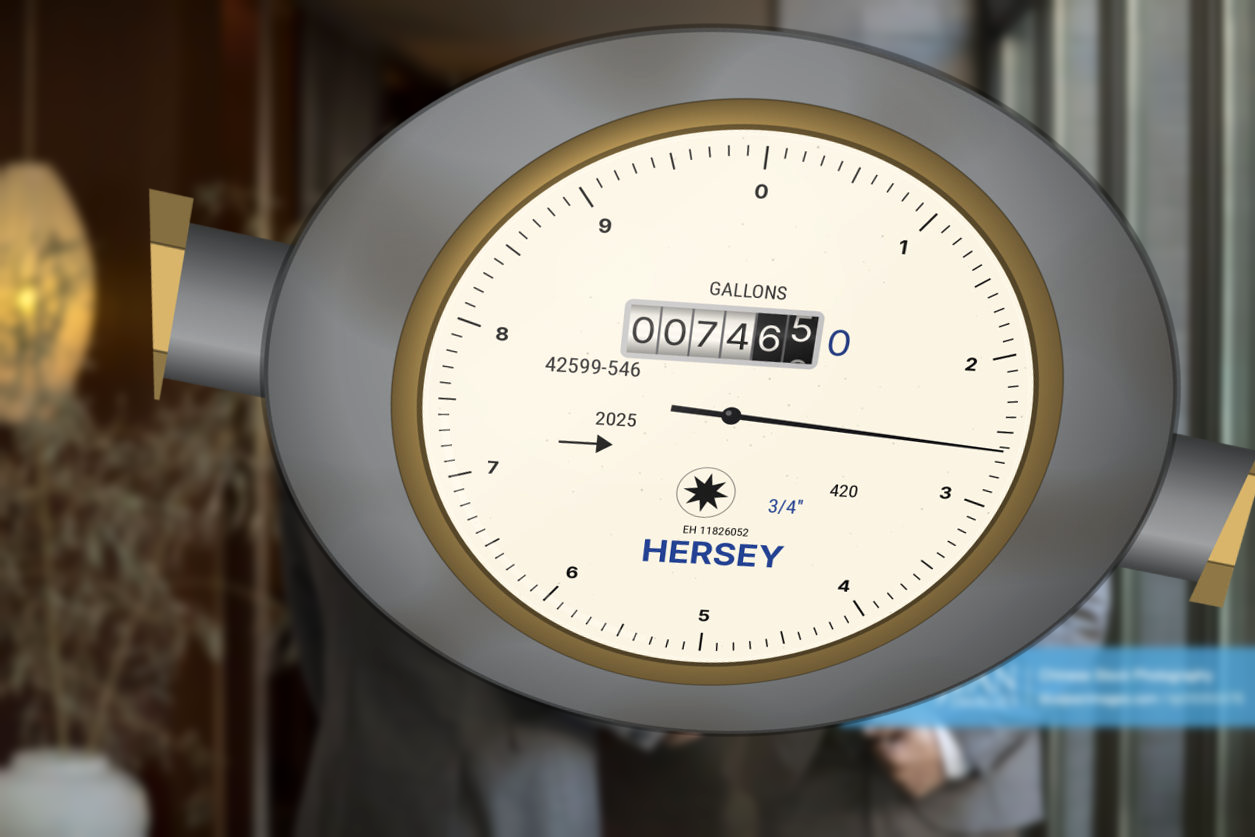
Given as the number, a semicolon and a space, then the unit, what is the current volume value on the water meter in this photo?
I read 74652.6; gal
